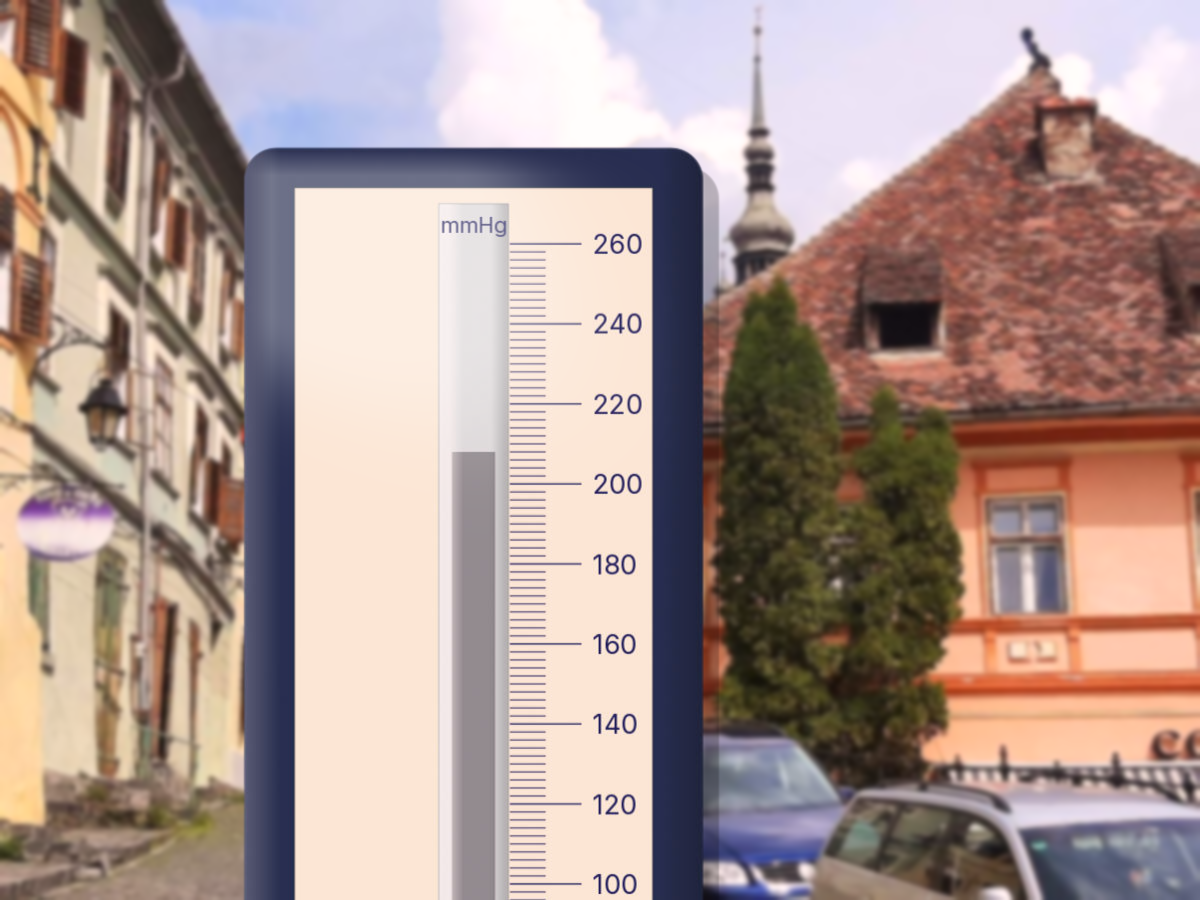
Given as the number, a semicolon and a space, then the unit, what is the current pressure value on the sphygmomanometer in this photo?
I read 208; mmHg
